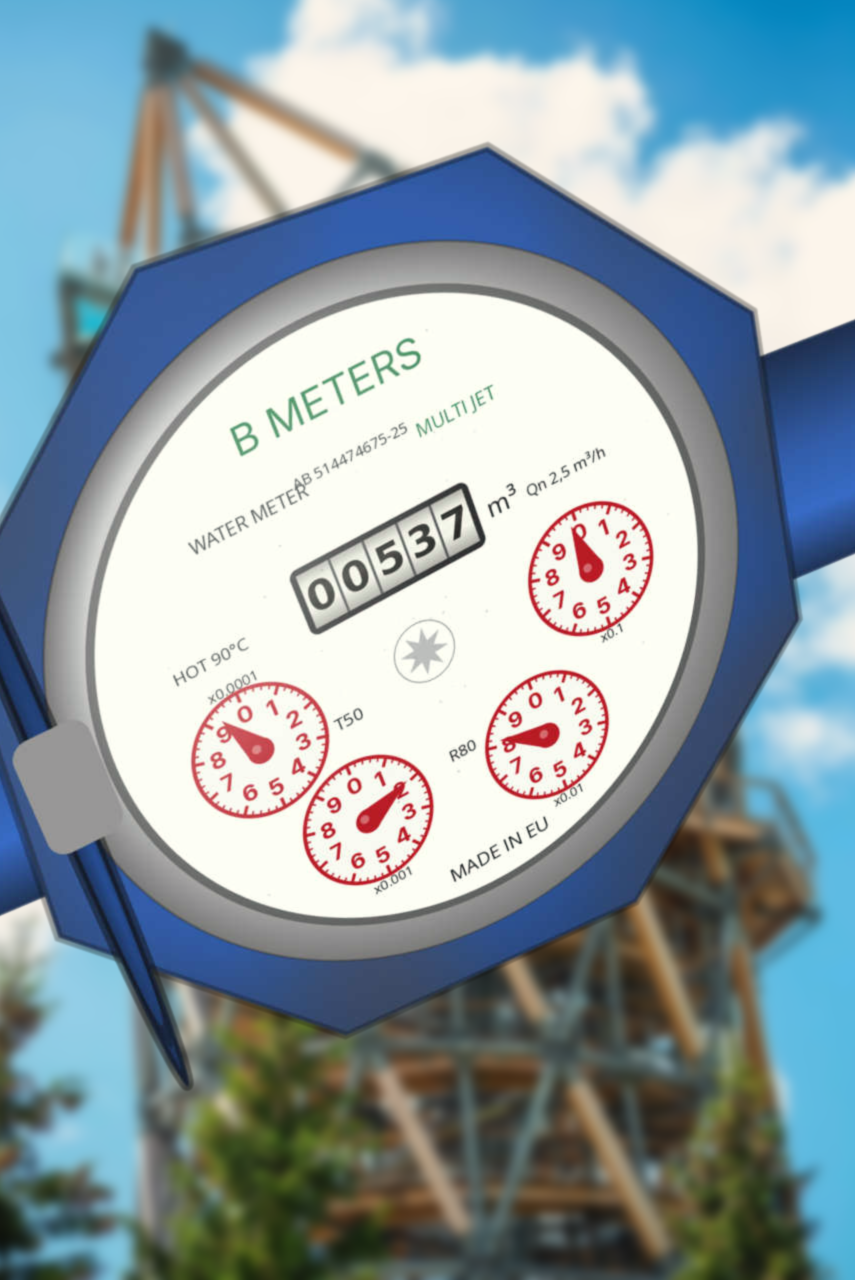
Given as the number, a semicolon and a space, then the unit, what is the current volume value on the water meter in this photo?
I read 536.9819; m³
